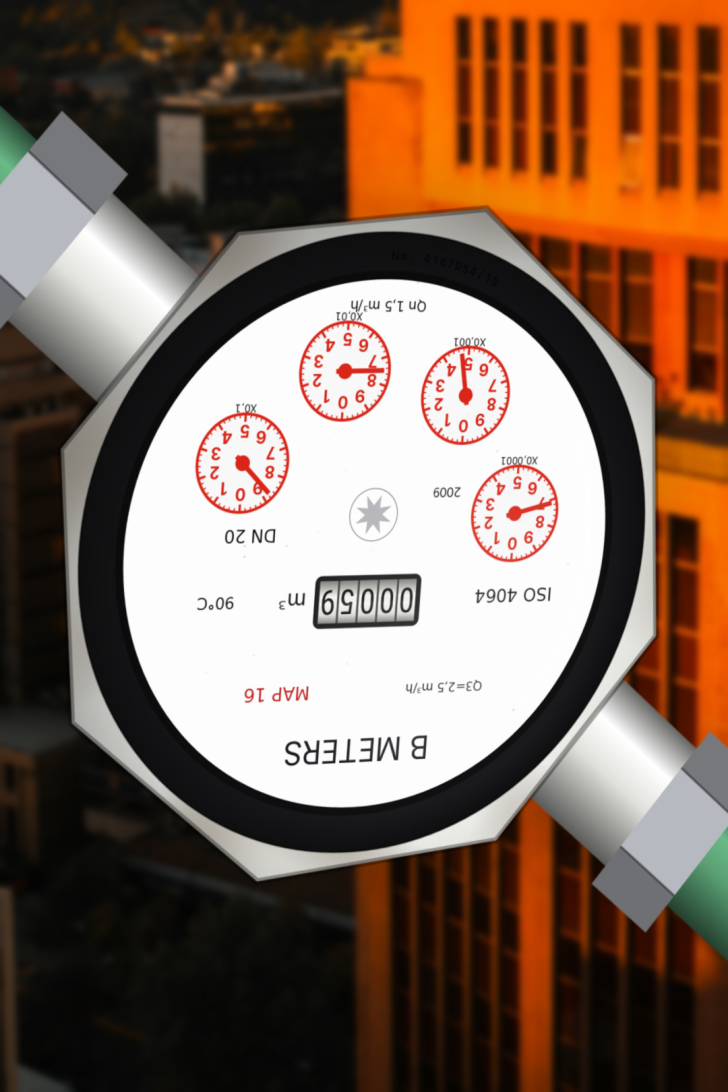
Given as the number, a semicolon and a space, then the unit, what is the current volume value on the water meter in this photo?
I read 59.8747; m³
